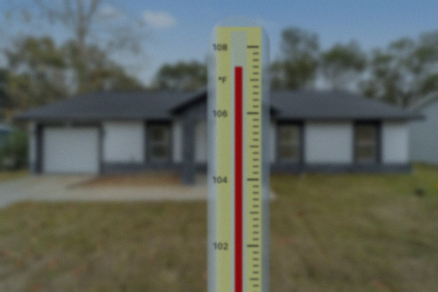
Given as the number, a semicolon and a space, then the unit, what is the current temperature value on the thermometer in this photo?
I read 107.4; °F
